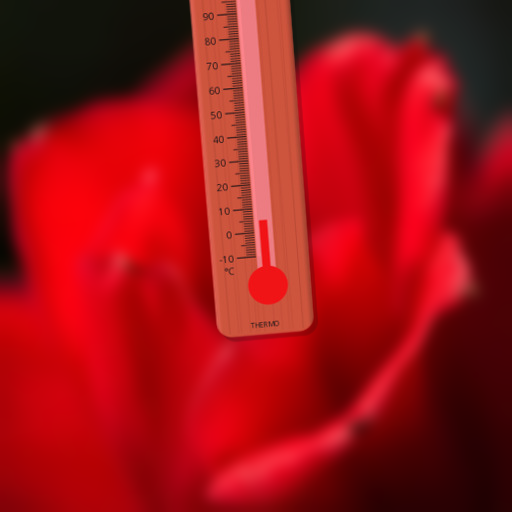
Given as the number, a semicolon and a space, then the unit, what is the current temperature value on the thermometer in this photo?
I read 5; °C
